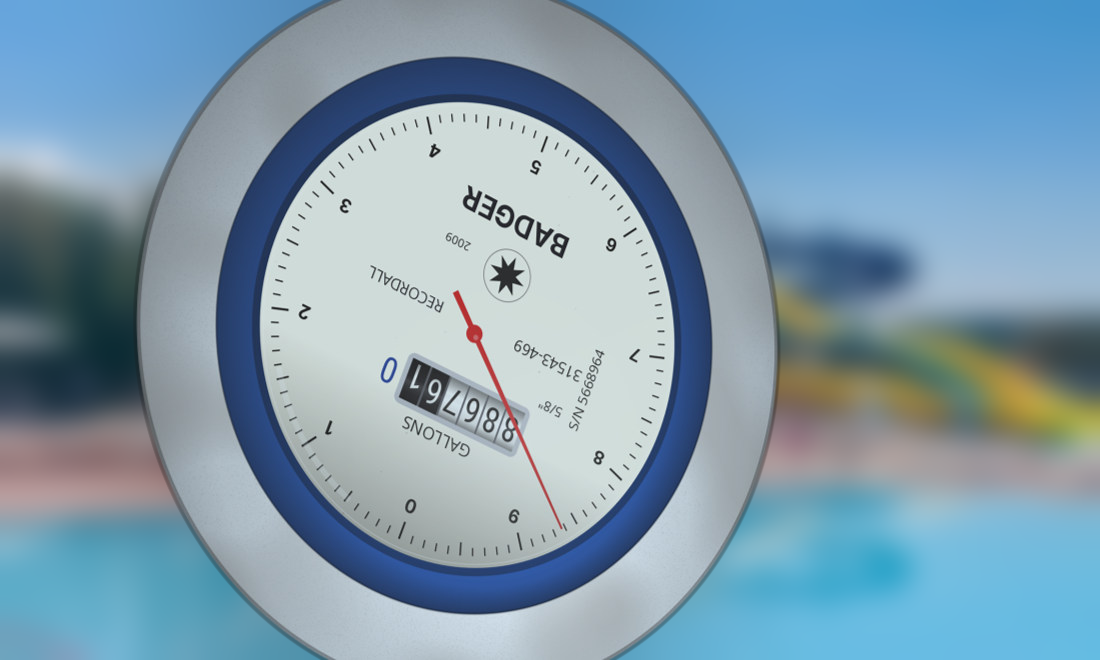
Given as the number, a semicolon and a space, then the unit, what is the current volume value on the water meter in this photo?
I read 8867608.6; gal
